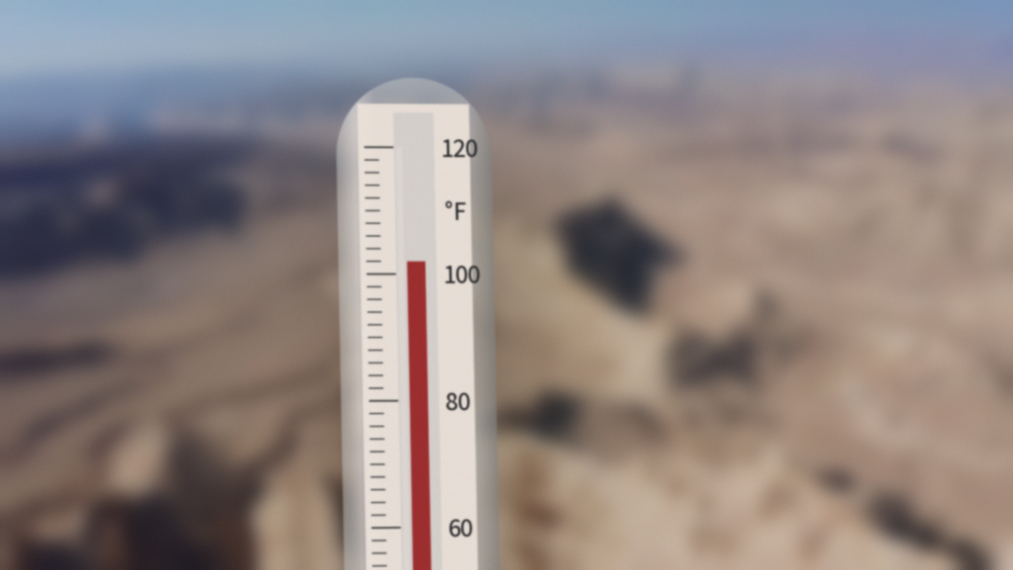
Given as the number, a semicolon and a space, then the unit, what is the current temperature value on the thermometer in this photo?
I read 102; °F
